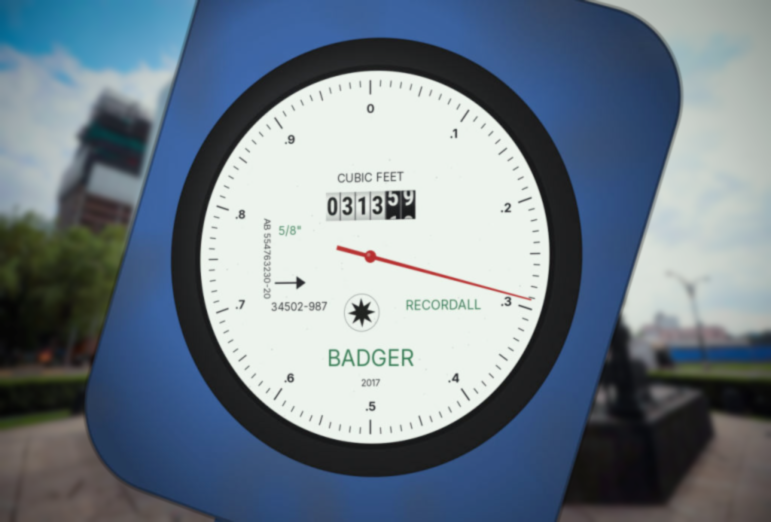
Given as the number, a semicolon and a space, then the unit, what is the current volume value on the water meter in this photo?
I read 31359.29; ft³
